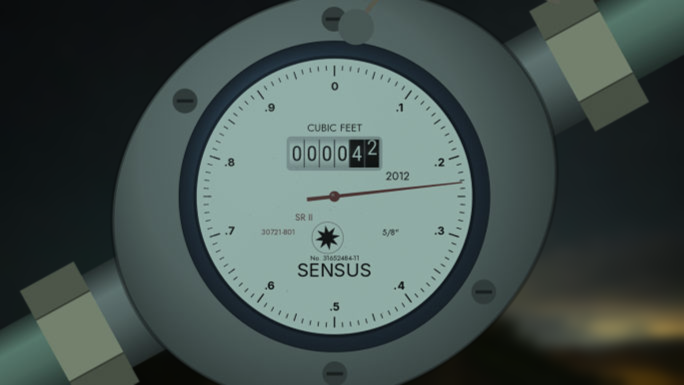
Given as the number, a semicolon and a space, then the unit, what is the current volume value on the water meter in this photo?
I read 42.23; ft³
